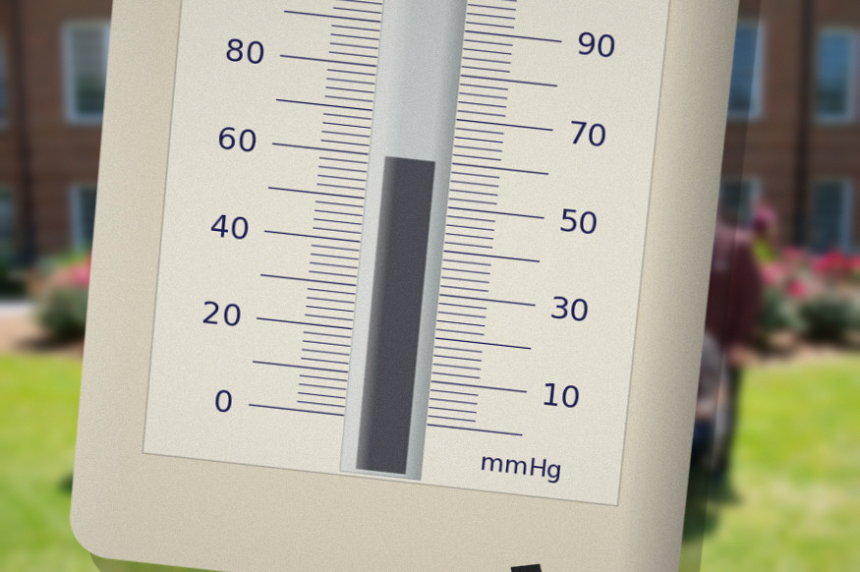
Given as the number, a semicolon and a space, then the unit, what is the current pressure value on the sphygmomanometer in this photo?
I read 60; mmHg
